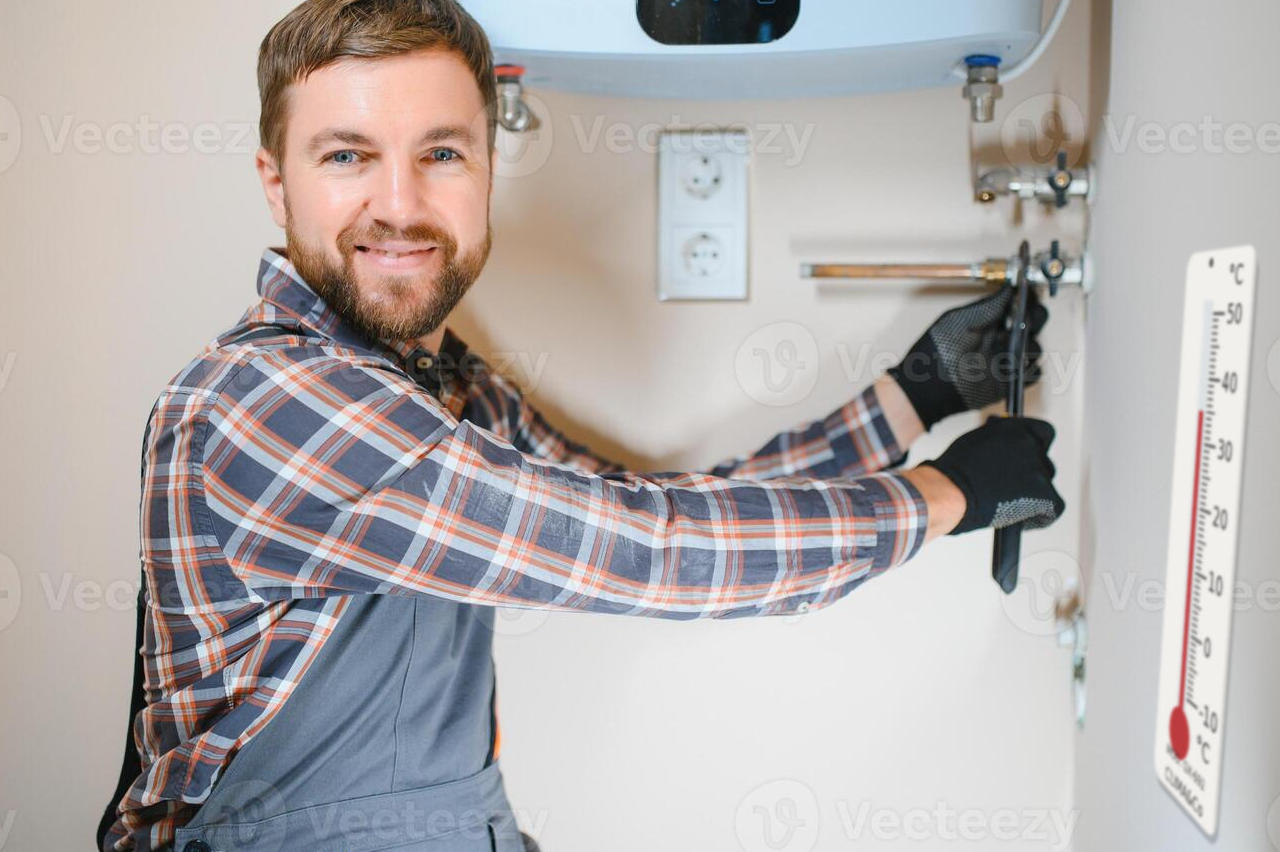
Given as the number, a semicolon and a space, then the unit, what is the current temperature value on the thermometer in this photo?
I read 35; °C
